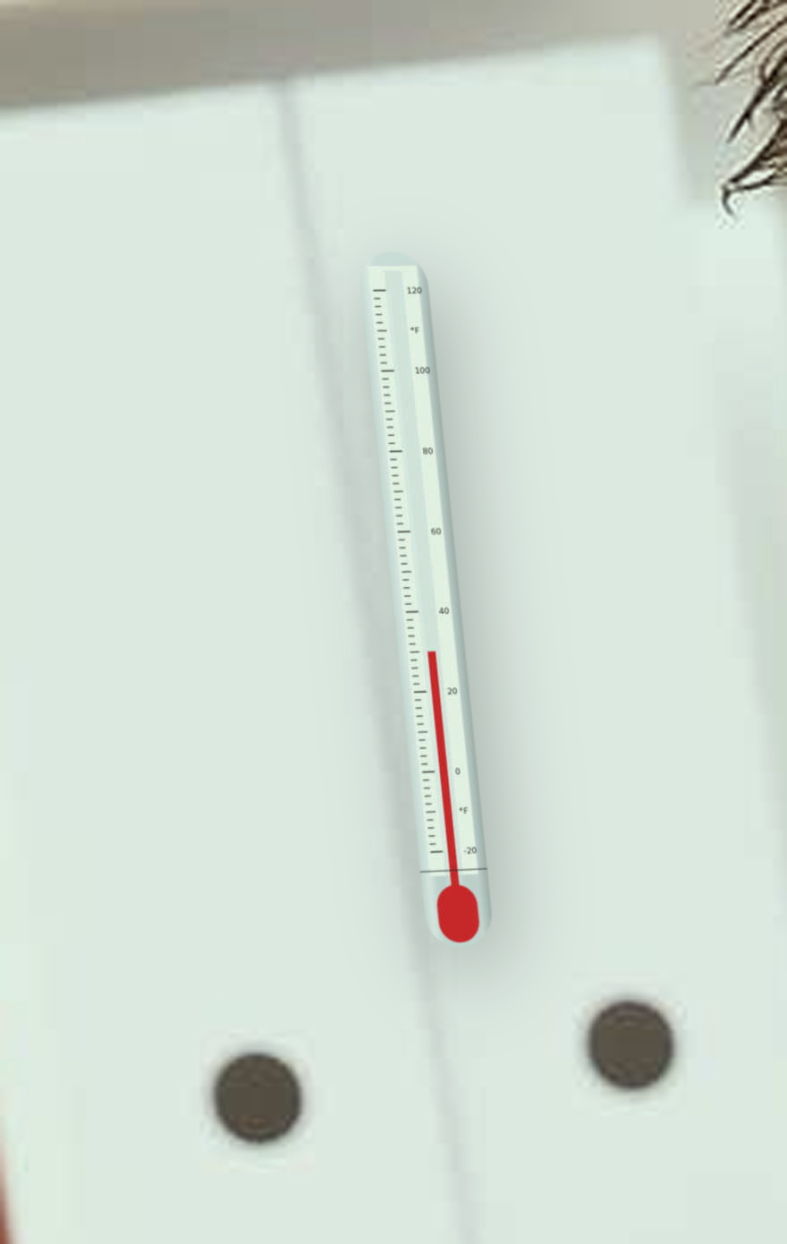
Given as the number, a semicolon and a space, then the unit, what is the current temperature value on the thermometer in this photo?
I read 30; °F
